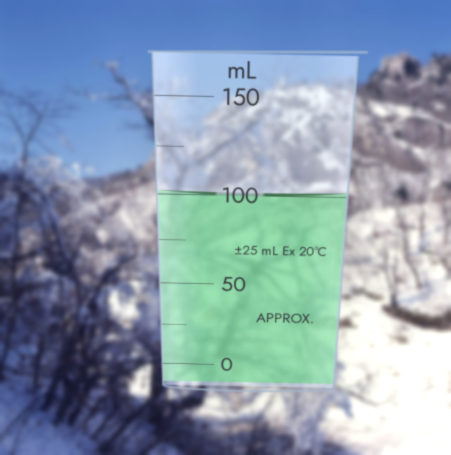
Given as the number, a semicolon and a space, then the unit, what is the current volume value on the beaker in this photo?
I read 100; mL
